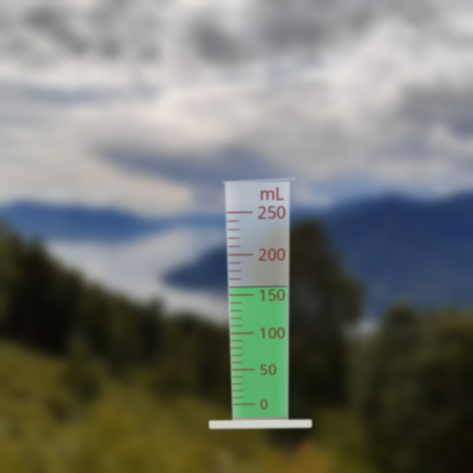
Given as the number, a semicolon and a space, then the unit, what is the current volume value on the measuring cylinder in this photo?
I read 160; mL
